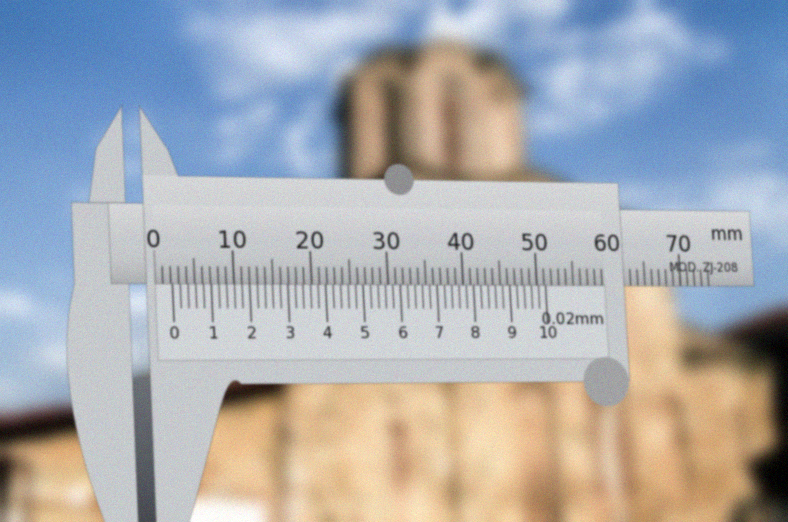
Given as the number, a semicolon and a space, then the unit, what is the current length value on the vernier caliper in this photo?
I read 2.2; mm
